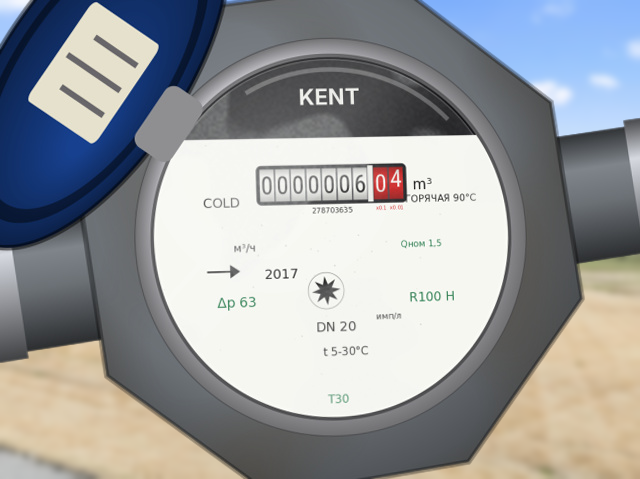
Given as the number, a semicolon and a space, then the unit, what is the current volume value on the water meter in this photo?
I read 6.04; m³
